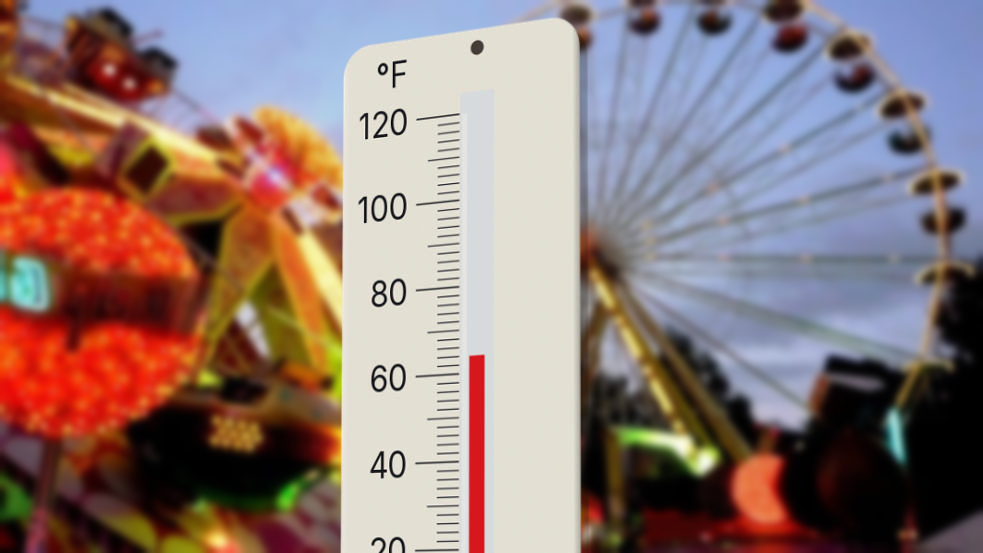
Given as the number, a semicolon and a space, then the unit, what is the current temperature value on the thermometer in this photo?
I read 64; °F
